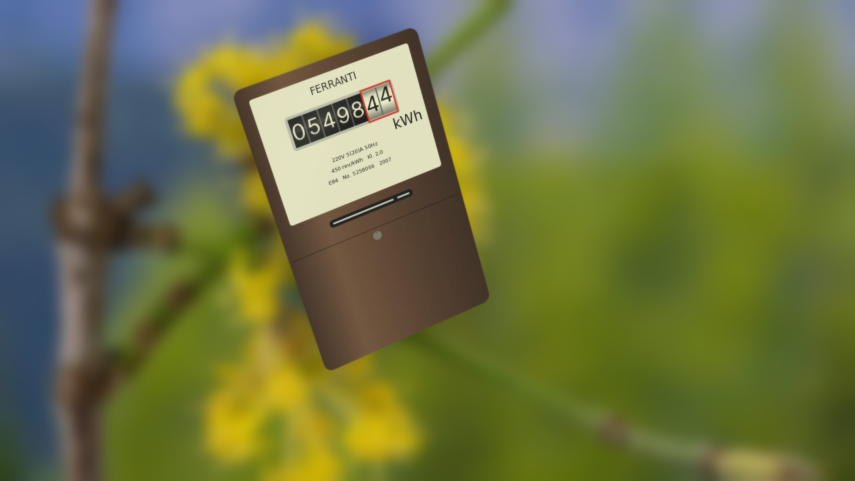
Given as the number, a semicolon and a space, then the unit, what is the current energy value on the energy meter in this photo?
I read 5498.44; kWh
